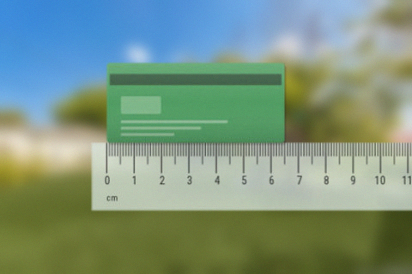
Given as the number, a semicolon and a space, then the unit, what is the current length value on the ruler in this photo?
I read 6.5; cm
